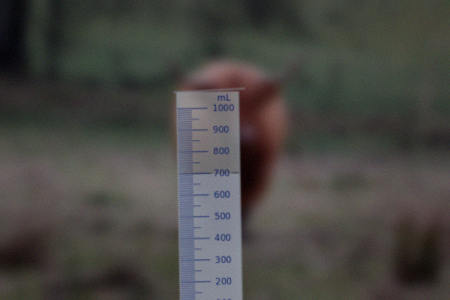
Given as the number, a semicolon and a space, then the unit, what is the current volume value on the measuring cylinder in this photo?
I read 700; mL
